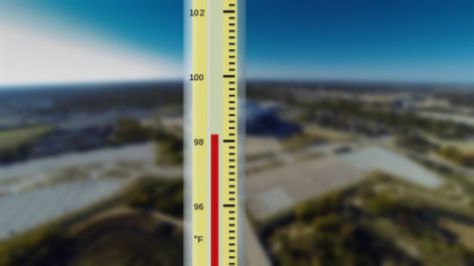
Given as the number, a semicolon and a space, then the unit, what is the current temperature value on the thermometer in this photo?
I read 98.2; °F
